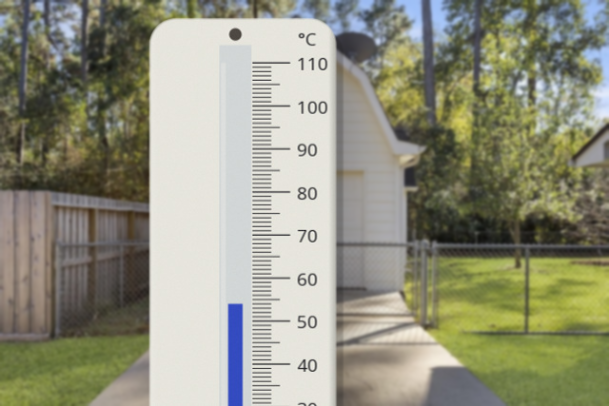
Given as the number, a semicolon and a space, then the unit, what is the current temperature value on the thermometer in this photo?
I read 54; °C
